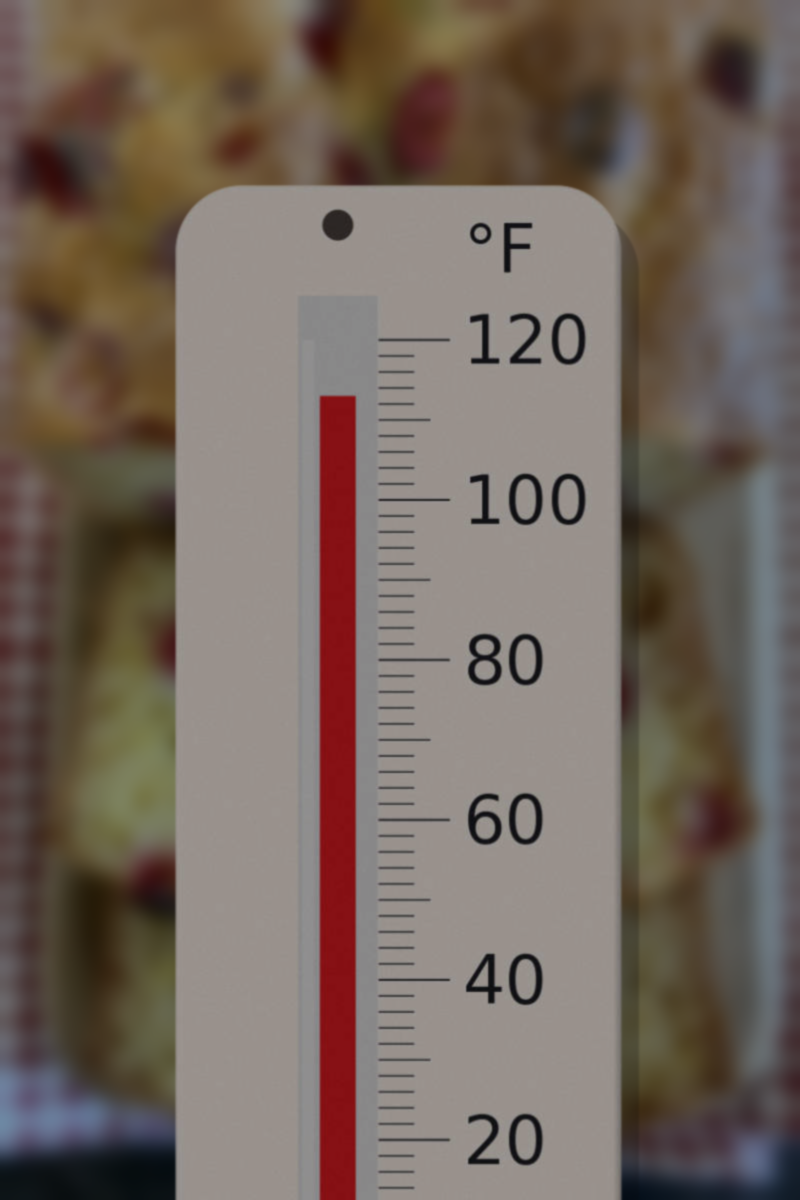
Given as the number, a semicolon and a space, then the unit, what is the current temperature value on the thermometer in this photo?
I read 113; °F
